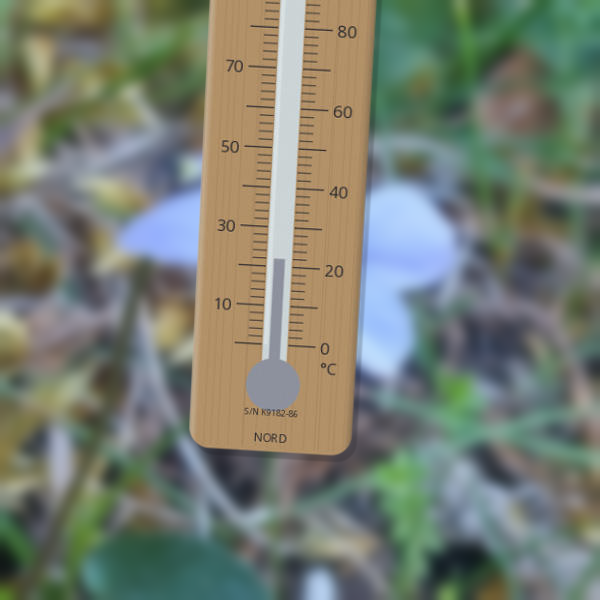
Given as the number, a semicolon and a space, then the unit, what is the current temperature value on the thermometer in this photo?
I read 22; °C
